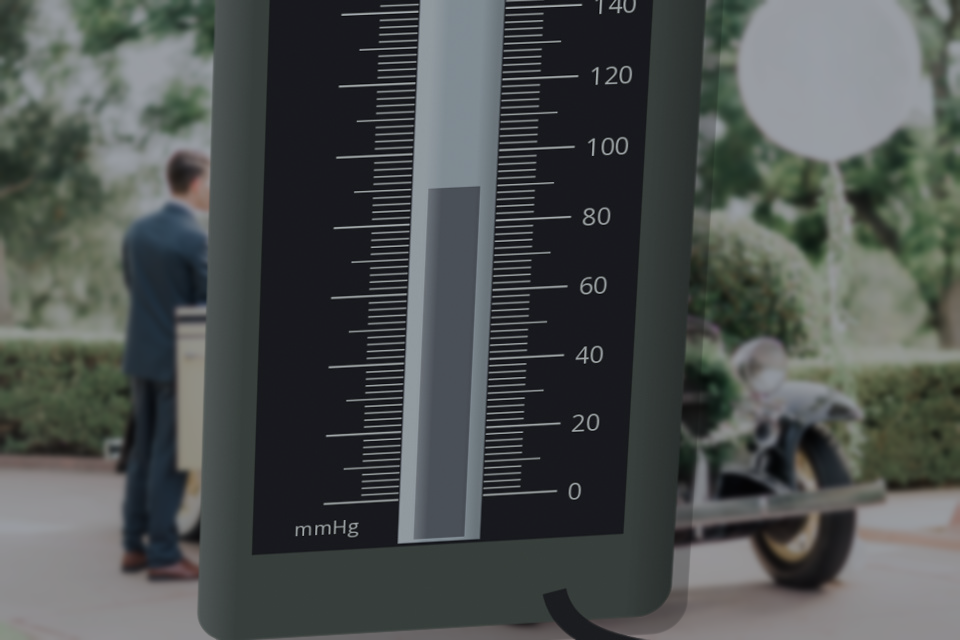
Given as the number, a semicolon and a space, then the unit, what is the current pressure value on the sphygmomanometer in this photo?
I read 90; mmHg
